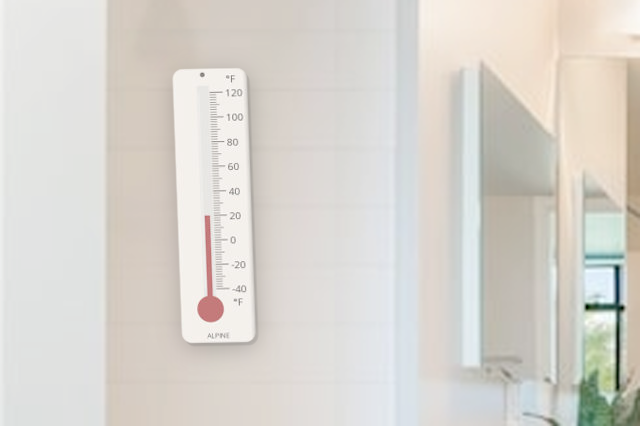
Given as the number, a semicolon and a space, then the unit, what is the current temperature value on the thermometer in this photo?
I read 20; °F
